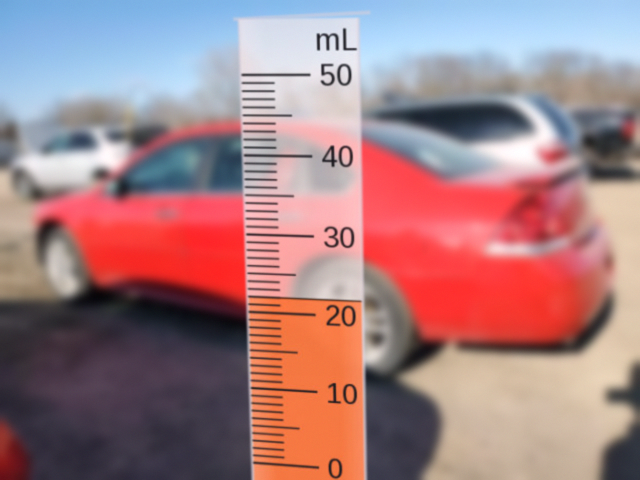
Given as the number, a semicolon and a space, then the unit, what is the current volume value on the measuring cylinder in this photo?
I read 22; mL
